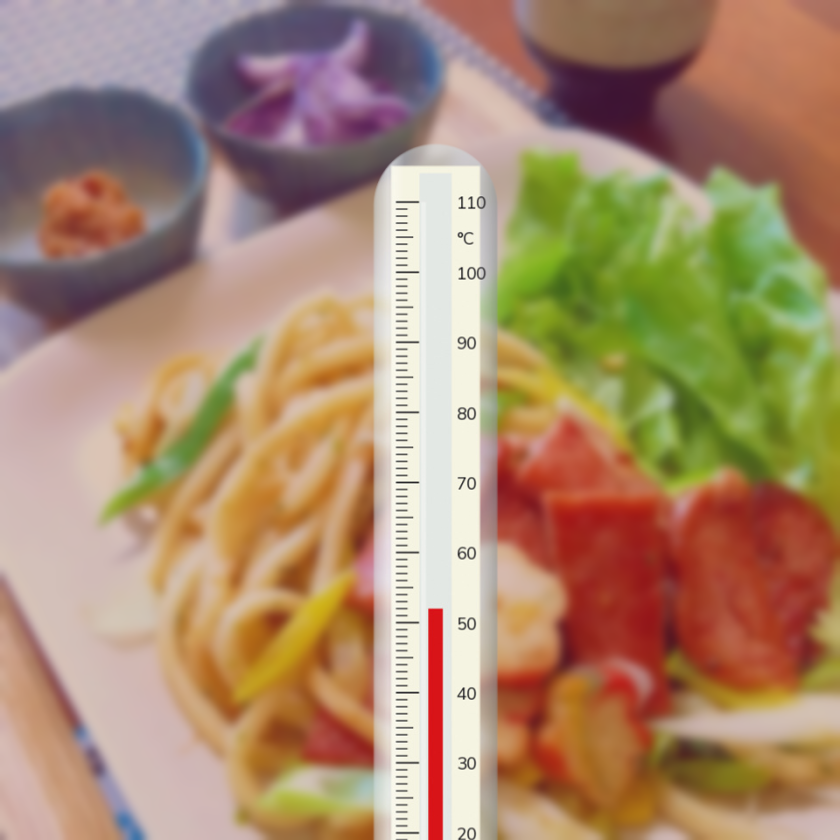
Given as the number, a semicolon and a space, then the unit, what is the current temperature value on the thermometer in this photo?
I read 52; °C
